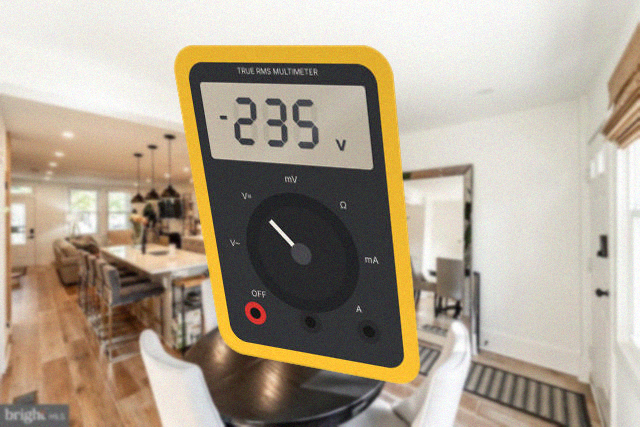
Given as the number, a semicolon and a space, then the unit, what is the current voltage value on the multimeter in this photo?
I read -235; V
